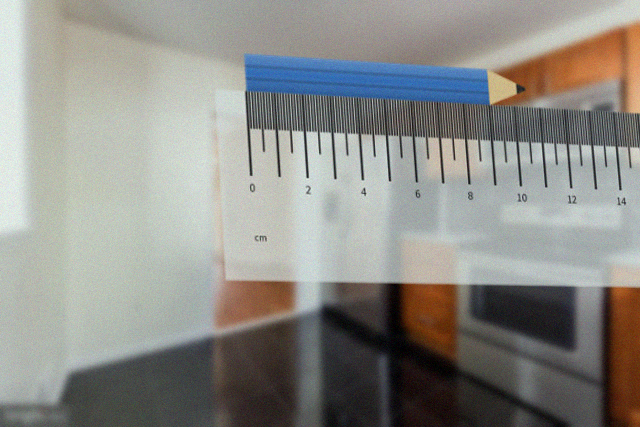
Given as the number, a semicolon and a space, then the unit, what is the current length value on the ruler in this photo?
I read 10.5; cm
